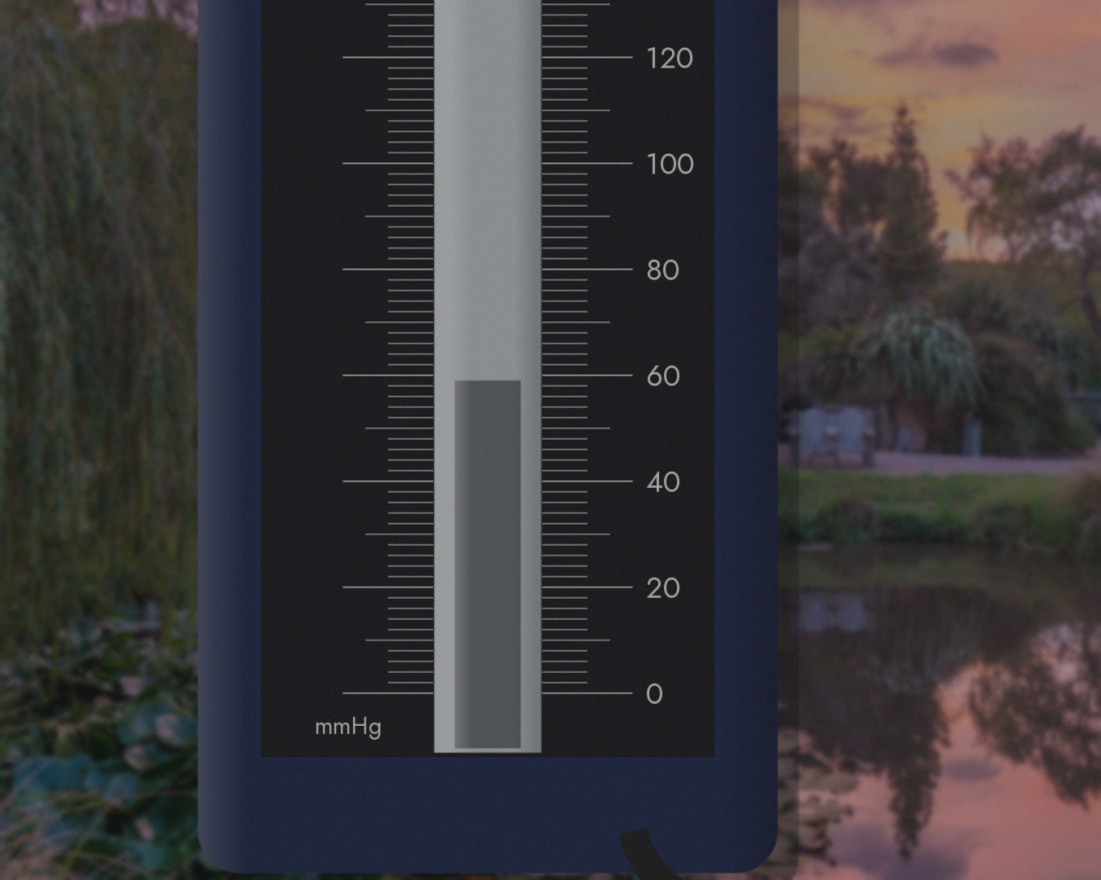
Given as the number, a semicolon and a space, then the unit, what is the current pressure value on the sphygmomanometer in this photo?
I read 59; mmHg
